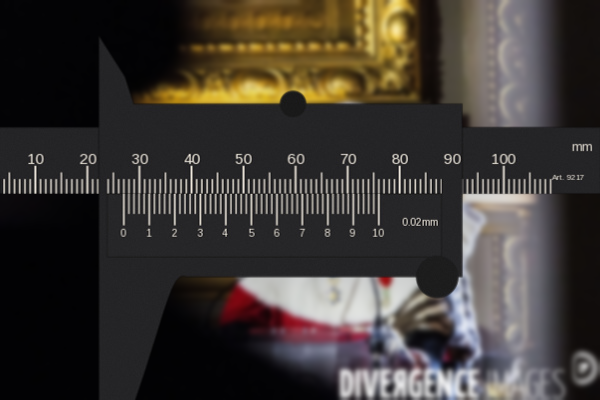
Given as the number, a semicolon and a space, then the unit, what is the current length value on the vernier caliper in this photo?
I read 27.0; mm
